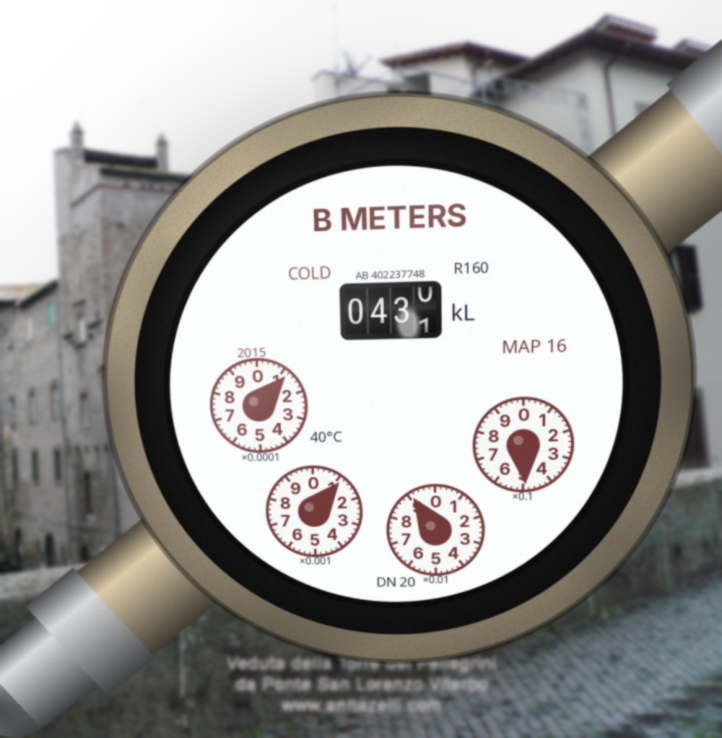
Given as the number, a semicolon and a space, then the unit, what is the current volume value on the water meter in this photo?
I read 430.4911; kL
